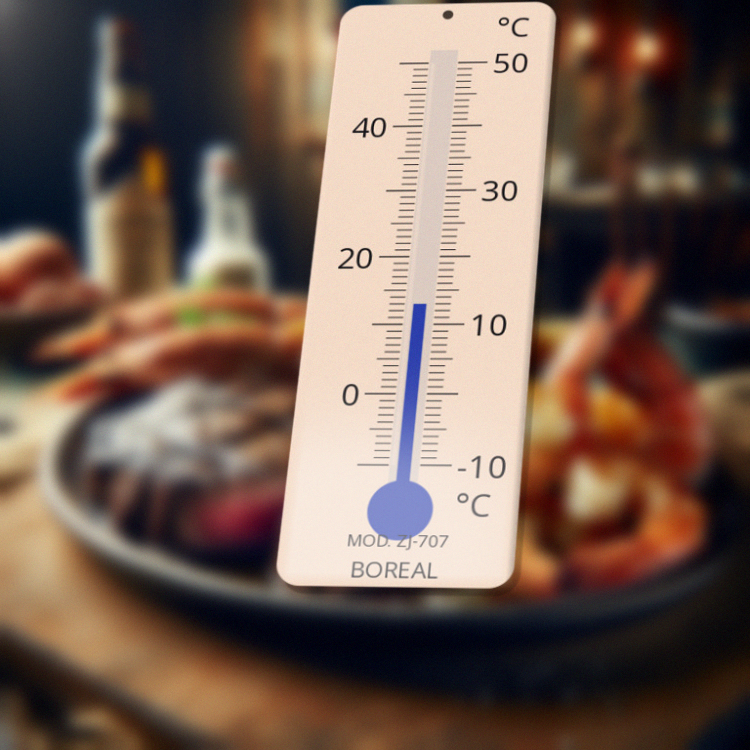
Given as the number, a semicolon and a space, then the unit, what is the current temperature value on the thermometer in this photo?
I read 13; °C
